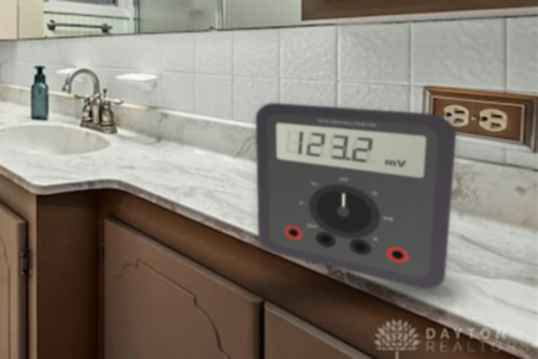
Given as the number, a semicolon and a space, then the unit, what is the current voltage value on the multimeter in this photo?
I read 123.2; mV
